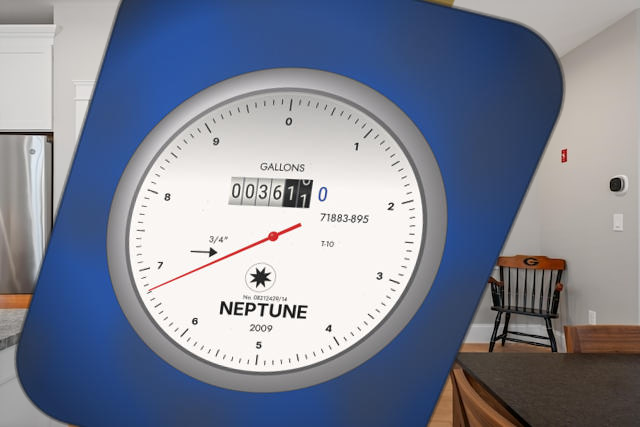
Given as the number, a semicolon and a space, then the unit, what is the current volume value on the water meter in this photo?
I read 36106.7; gal
